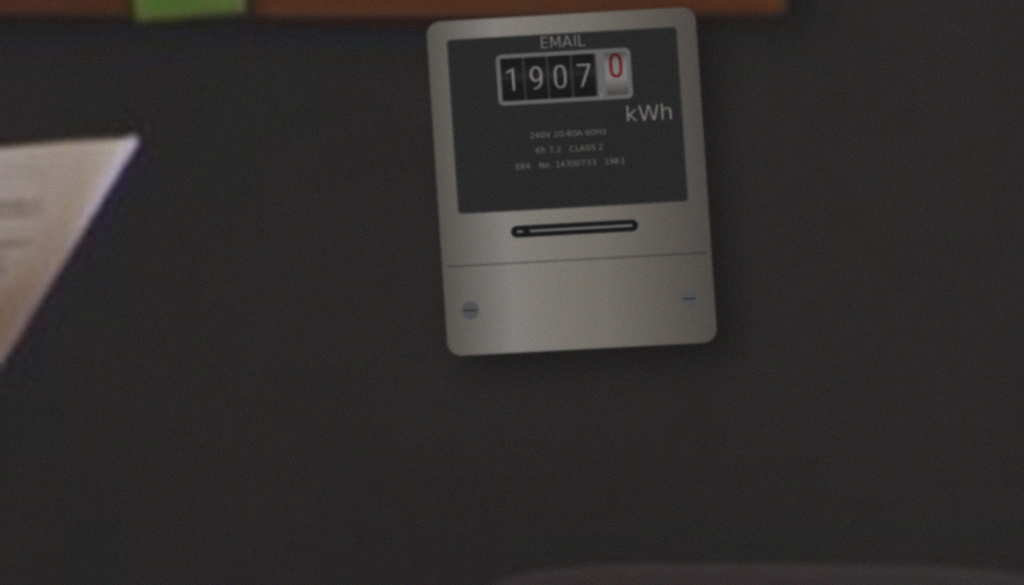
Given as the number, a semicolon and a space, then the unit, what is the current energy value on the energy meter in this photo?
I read 1907.0; kWh
